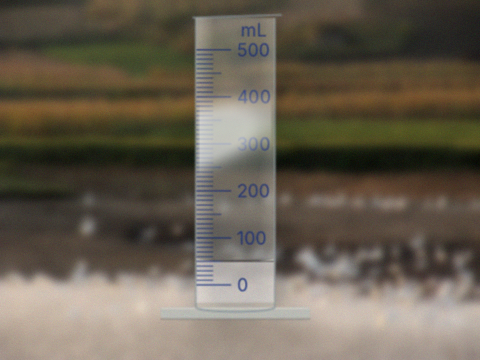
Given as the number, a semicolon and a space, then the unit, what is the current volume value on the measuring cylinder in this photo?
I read 50; mL
